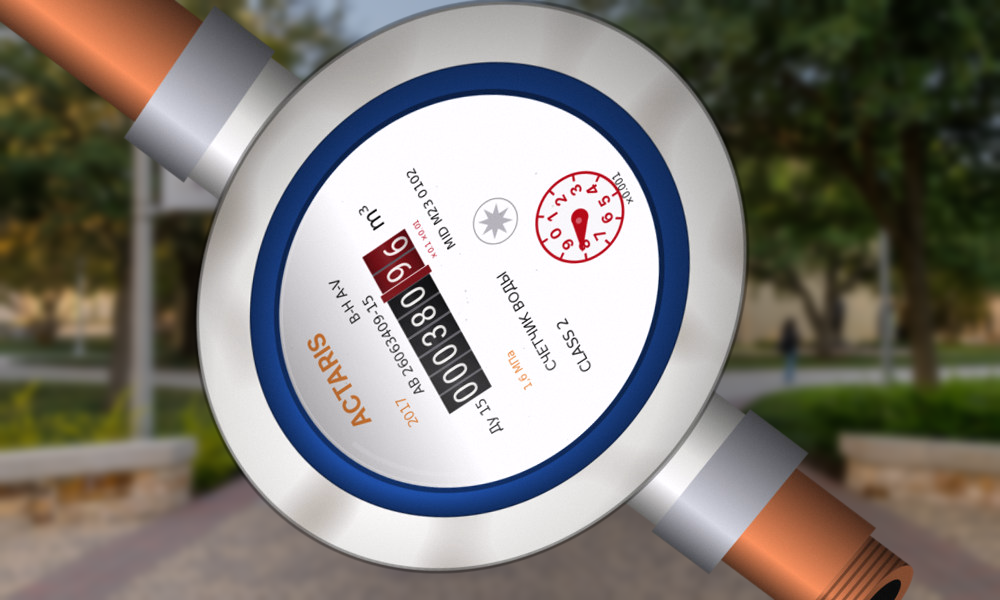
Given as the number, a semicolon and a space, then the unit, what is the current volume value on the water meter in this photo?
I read 380.958; m³
